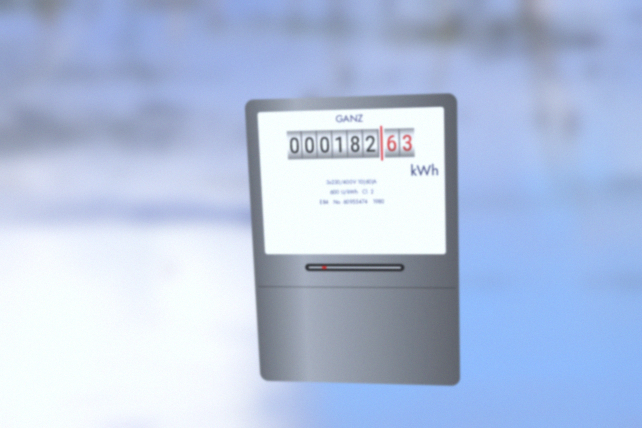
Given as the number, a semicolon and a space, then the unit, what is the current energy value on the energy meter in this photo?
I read 182.63; kWh
